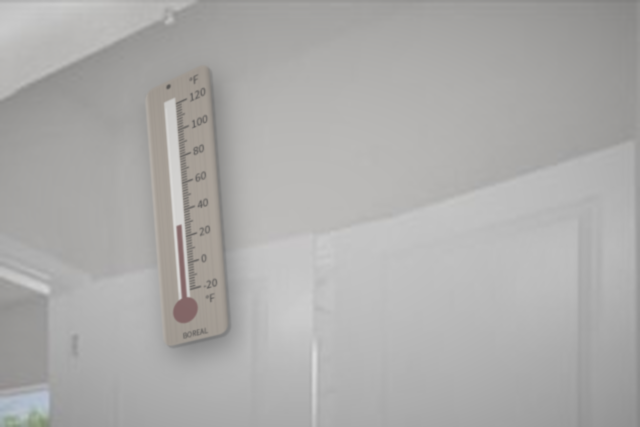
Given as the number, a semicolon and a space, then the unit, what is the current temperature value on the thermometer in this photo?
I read 30; °F
